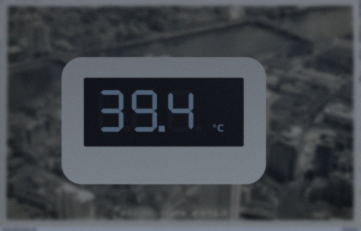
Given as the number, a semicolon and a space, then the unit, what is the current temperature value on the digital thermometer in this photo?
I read 39.4; °C
